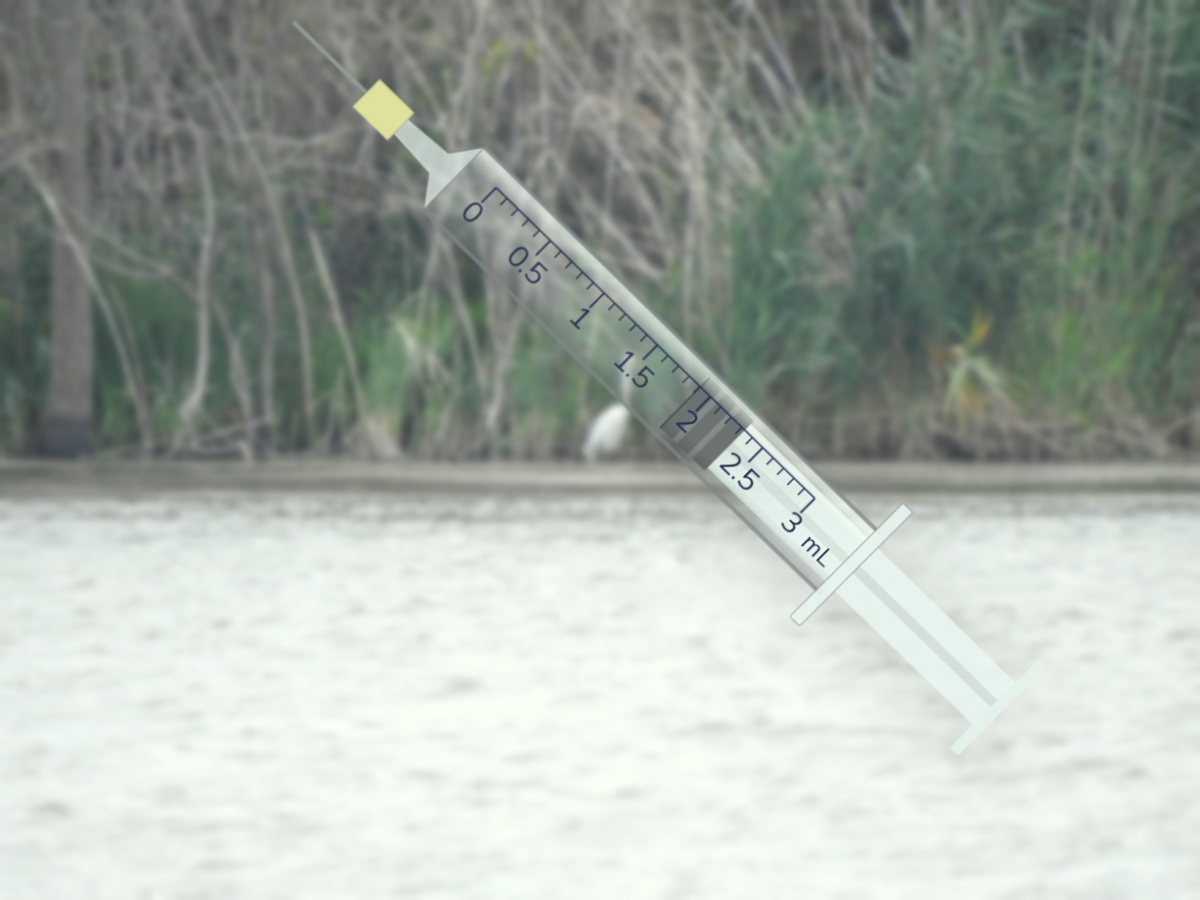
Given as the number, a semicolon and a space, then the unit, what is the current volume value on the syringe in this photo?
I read 1.9; mL
